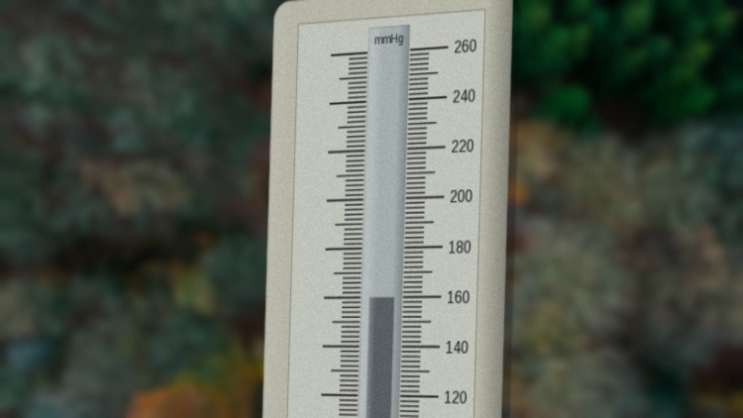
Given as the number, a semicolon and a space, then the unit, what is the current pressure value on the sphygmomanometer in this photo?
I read 160; mmHg
